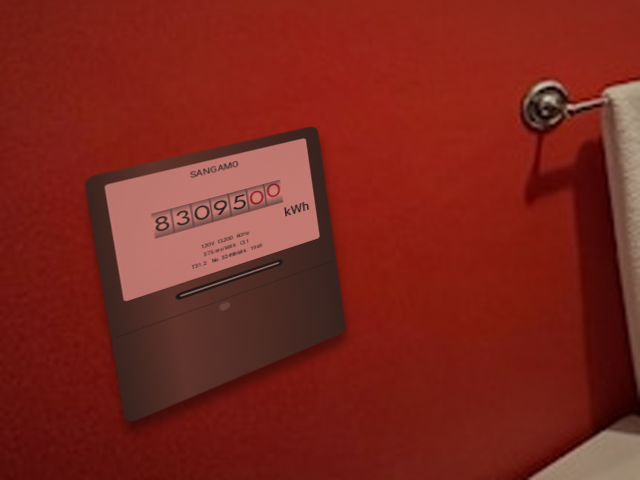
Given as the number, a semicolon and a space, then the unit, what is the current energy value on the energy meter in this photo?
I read 83095.00; kWh
